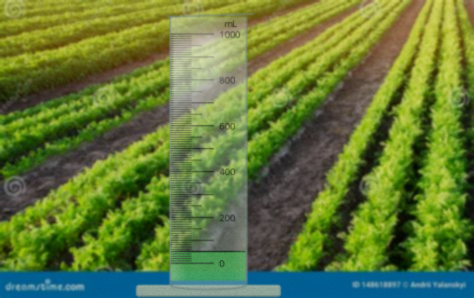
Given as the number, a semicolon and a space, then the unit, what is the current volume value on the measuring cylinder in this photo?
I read 50; mL
